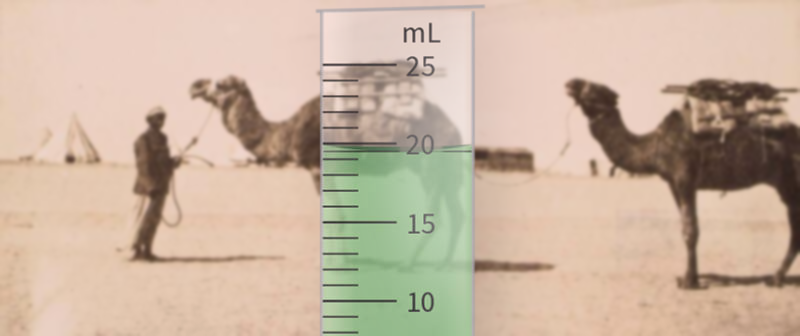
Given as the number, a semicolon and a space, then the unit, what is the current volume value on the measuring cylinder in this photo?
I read 19.5; mL
